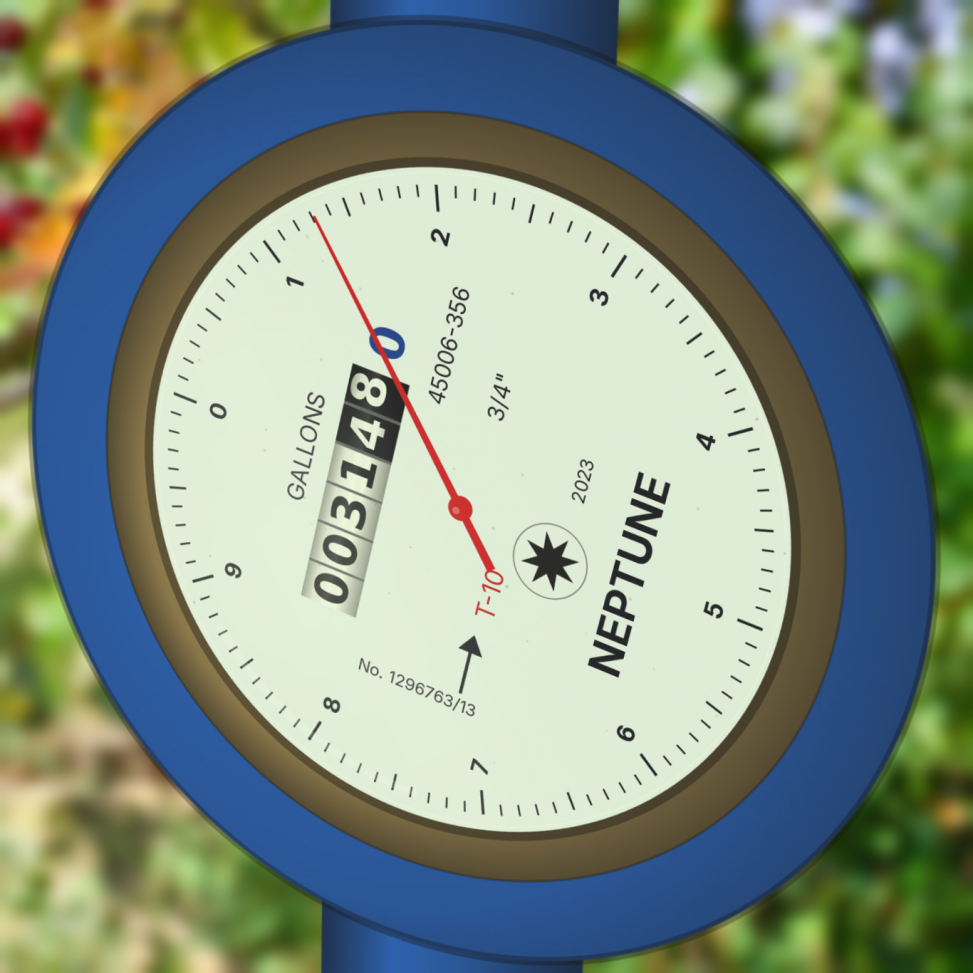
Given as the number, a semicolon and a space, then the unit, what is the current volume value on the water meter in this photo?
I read 31481.3; gal
